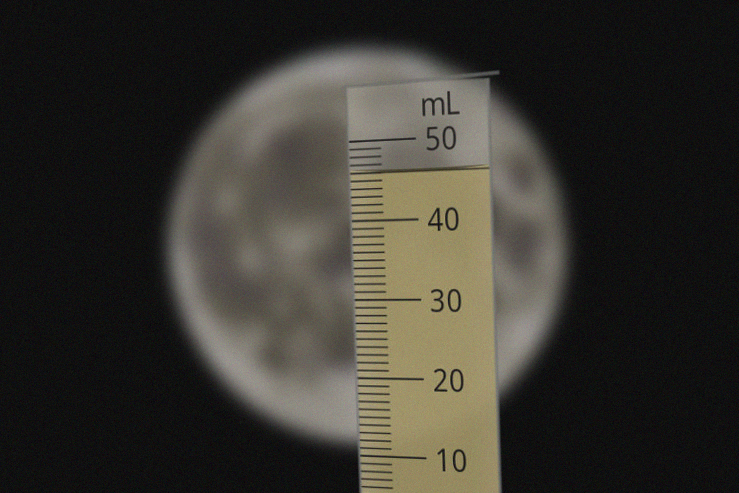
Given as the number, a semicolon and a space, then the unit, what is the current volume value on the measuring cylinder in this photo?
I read 46; mL
